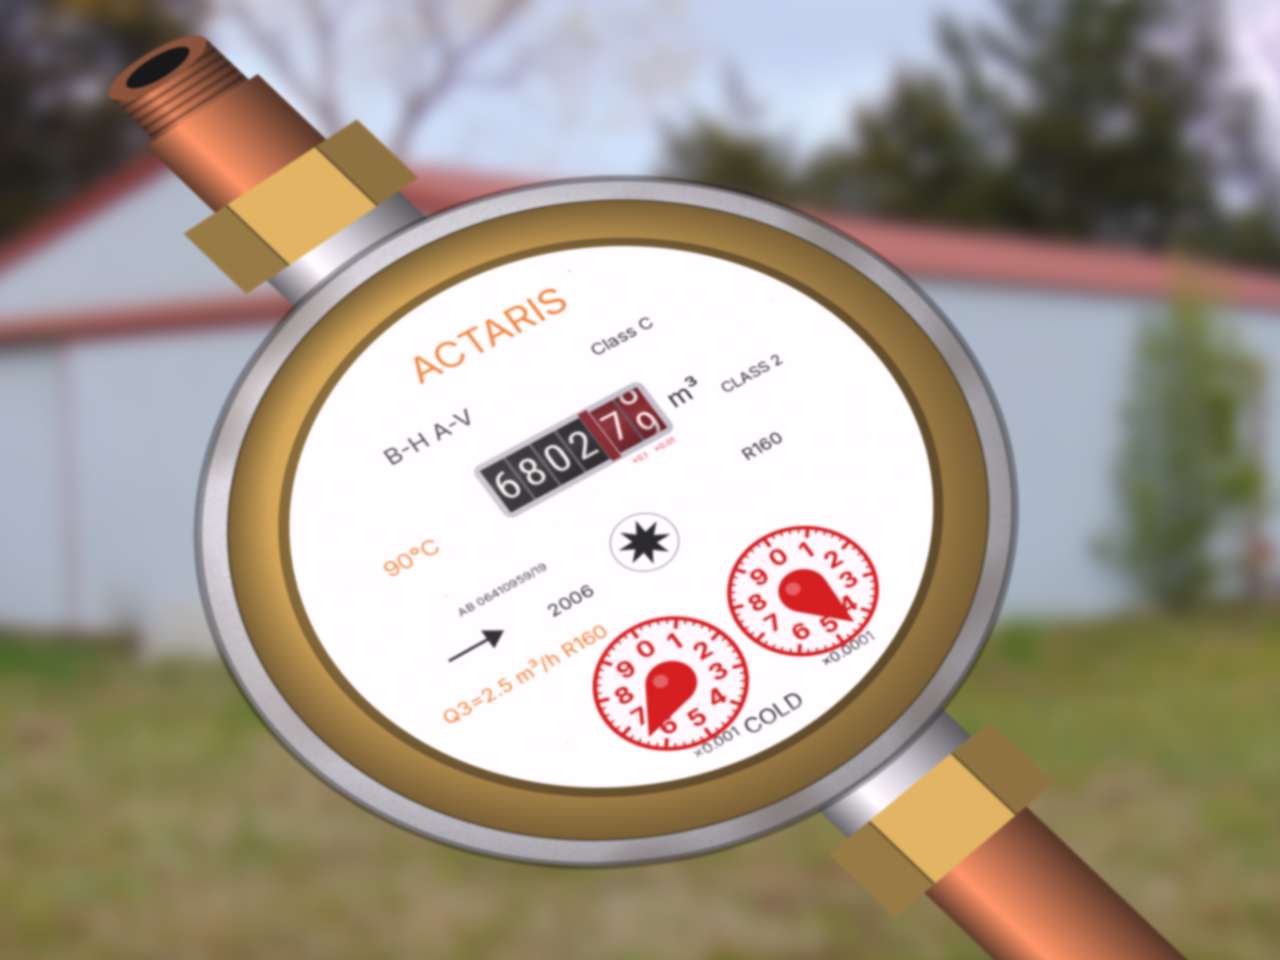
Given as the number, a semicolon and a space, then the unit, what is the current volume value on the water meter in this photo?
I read 6802.7864; m³
